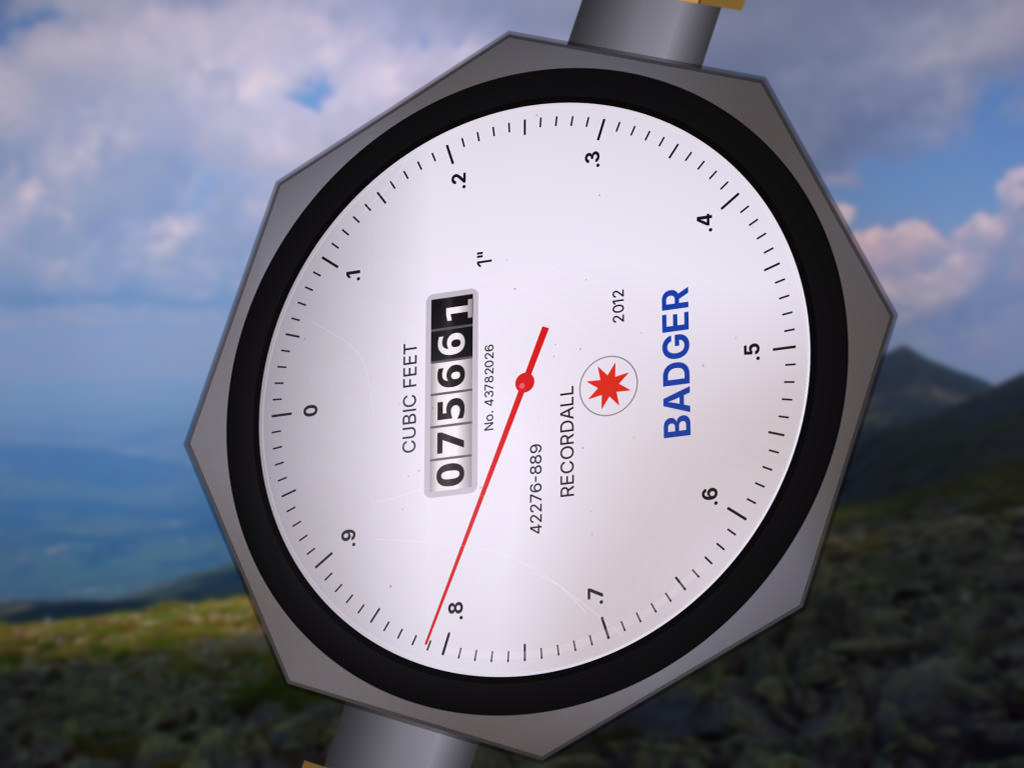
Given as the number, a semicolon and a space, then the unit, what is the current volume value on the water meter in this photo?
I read 75660.81; ft³
